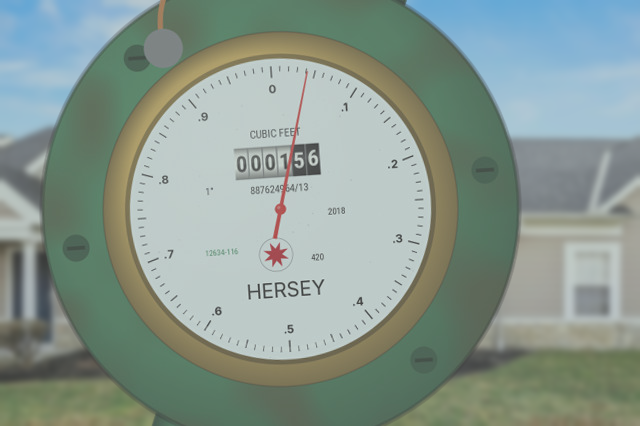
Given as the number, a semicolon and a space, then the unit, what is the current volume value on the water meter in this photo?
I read 156.04; ft³
